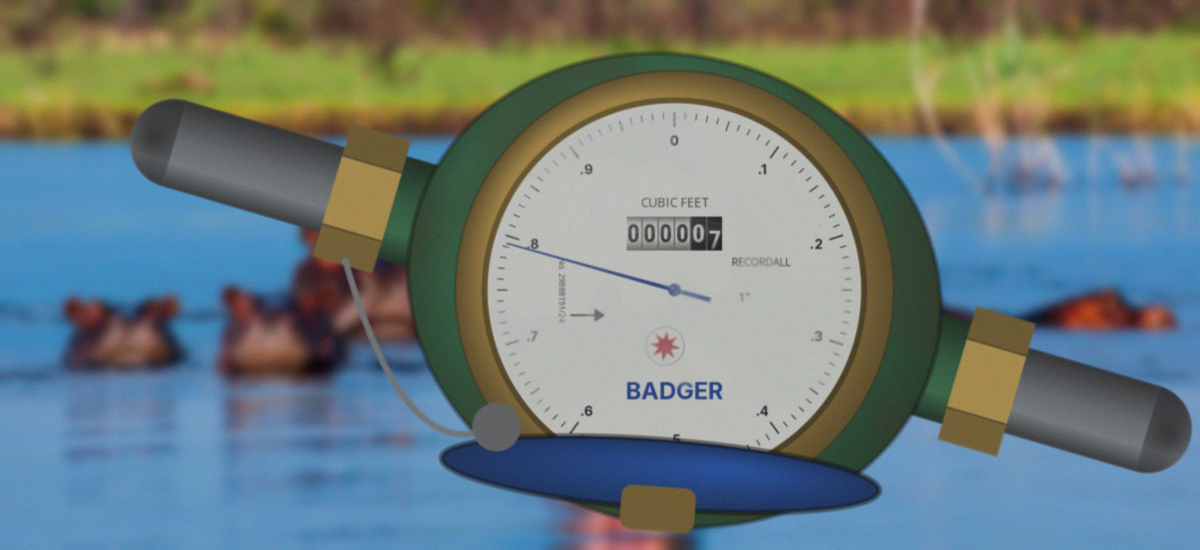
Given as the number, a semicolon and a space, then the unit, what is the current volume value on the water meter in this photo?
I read 6.79; ft³
